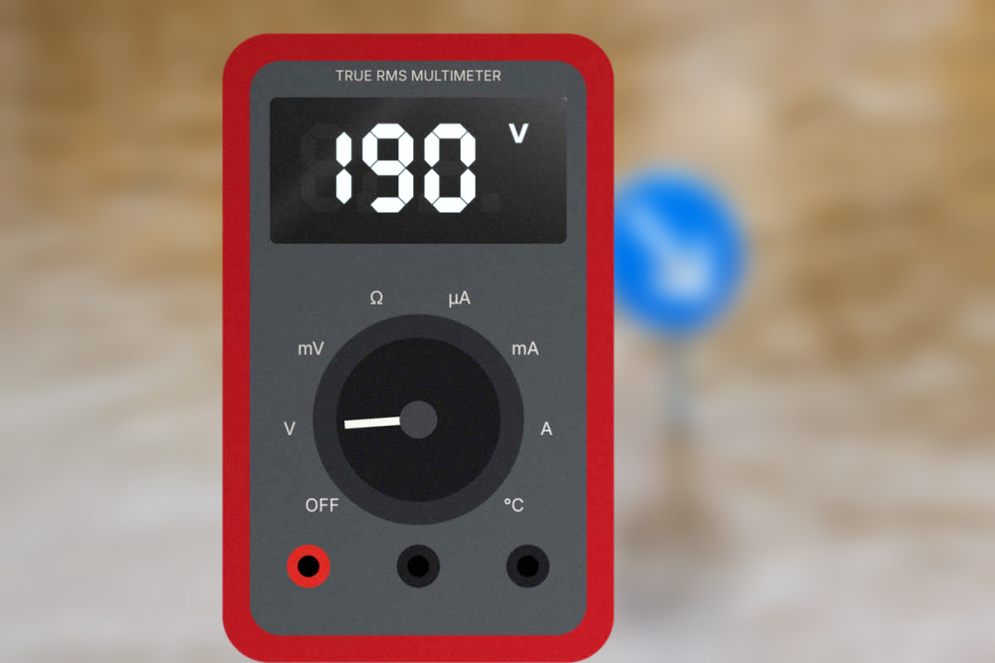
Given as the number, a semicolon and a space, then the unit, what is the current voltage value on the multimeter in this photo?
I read 190; V
